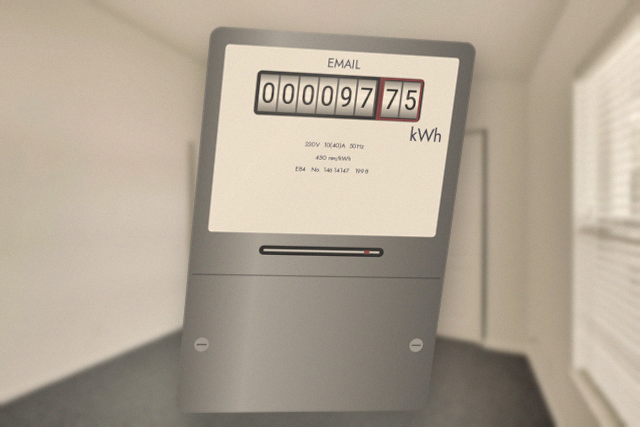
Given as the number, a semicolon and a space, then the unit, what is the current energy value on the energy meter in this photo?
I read 97.75; kWh
